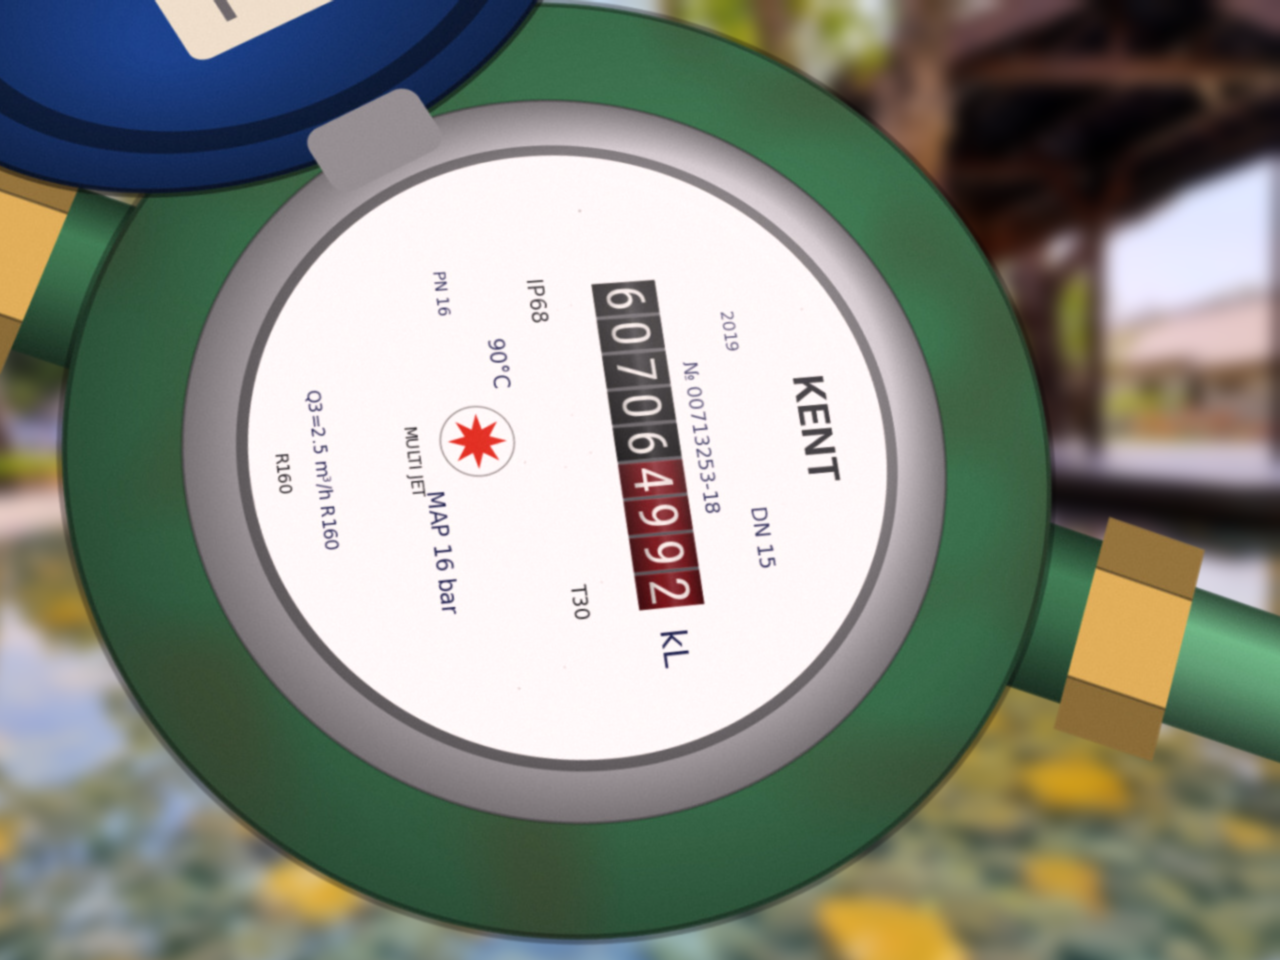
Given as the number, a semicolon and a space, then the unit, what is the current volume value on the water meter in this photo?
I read 60706.4992; kL
